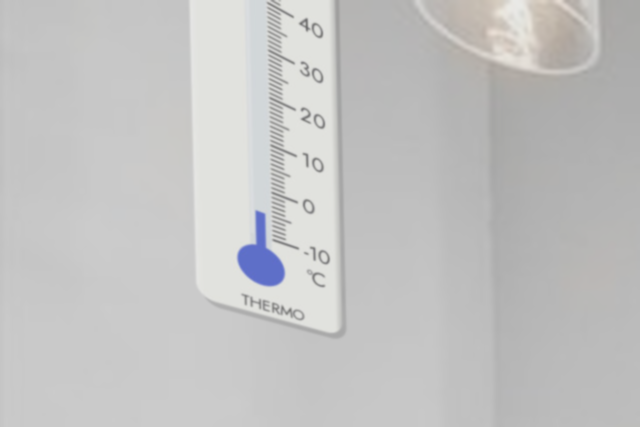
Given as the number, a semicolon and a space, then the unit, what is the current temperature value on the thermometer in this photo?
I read -5; °C
